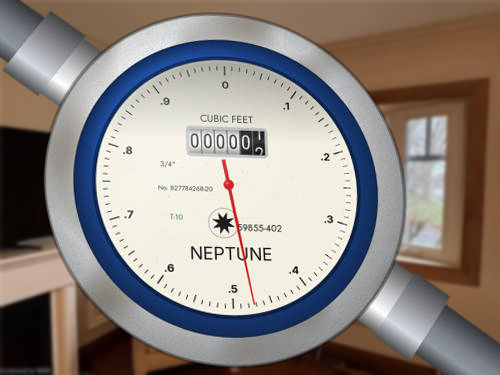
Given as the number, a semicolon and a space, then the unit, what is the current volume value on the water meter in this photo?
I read 1.47; ft³
